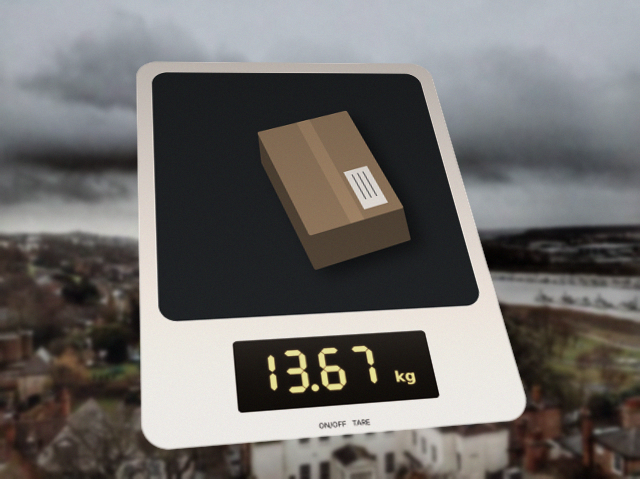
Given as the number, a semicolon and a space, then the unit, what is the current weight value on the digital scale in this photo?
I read 13.67; kg
